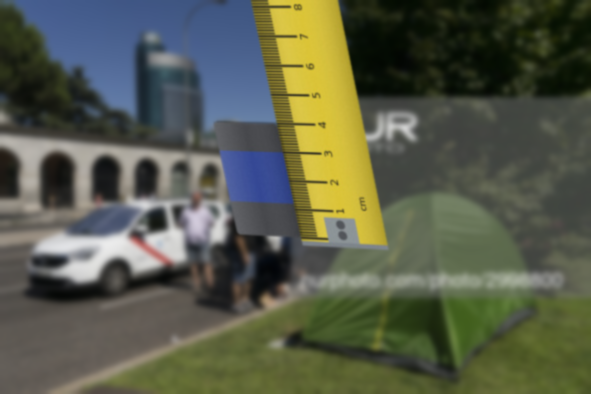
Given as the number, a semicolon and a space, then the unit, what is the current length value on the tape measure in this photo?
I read 4; cm
